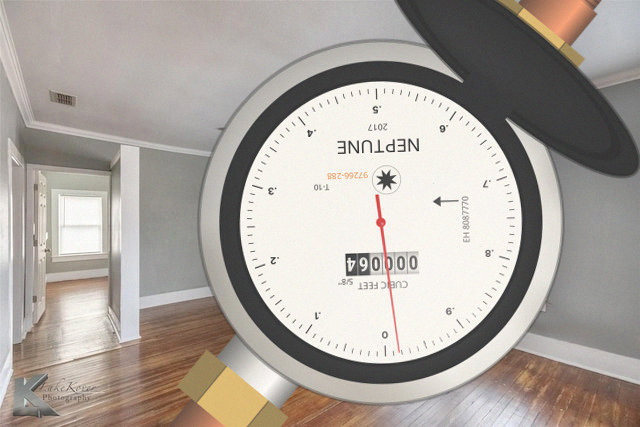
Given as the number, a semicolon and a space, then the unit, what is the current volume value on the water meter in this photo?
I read 63.98; ft³
